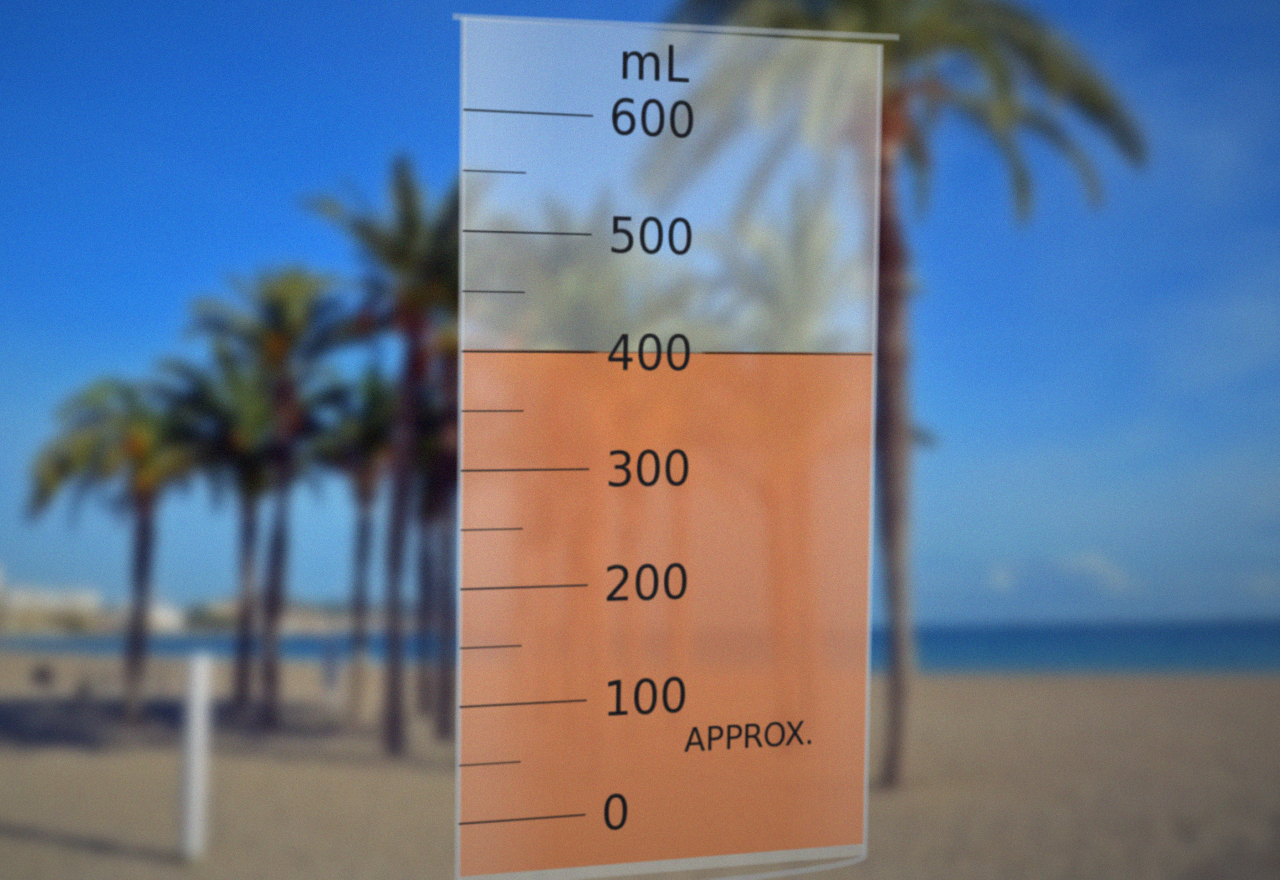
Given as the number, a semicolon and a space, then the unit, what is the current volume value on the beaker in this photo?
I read 400; mL
